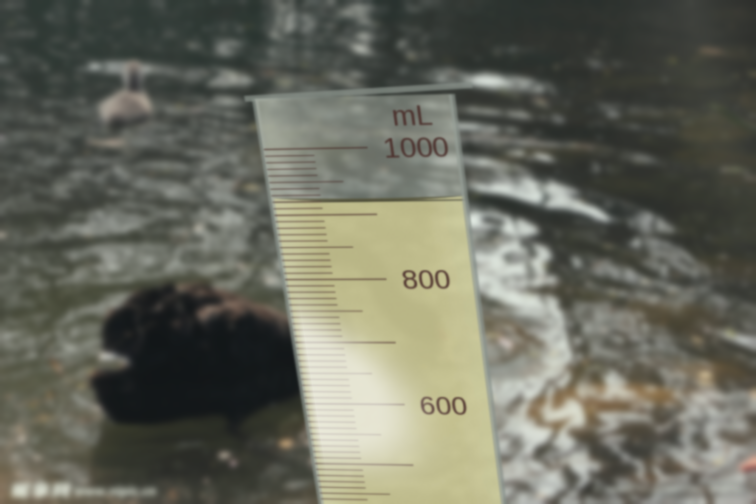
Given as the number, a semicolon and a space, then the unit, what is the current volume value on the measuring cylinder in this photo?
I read 920; mL
